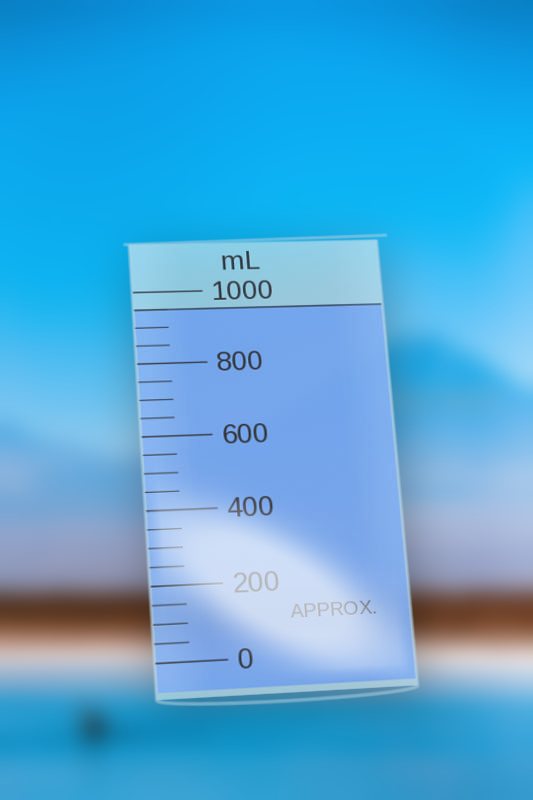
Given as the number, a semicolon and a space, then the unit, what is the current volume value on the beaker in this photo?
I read 950; mL
